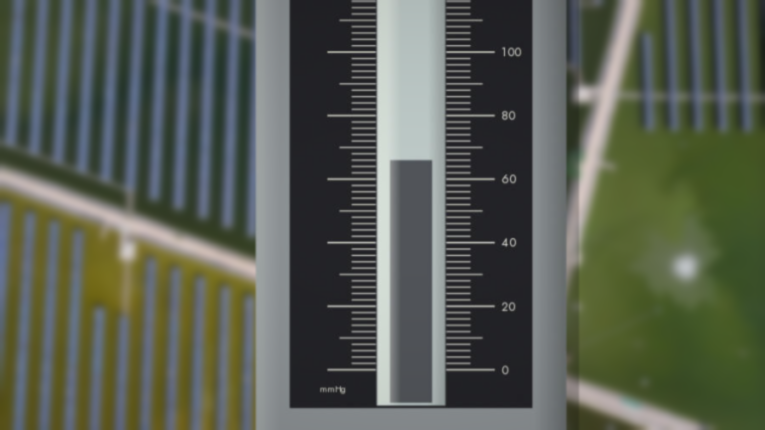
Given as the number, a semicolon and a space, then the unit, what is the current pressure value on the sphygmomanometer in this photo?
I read 66; mmHg
